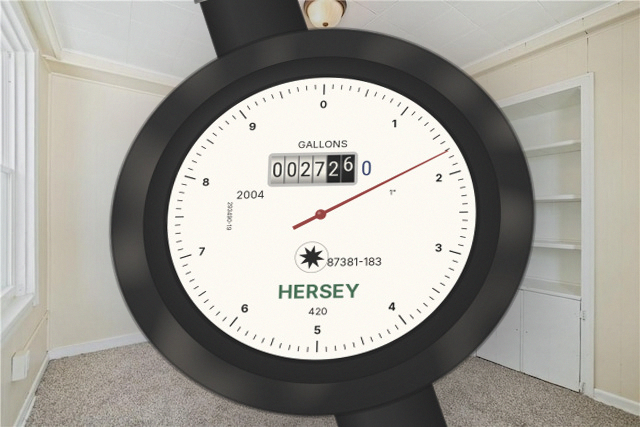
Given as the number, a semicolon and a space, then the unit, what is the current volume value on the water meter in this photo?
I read 27261.7; gal
